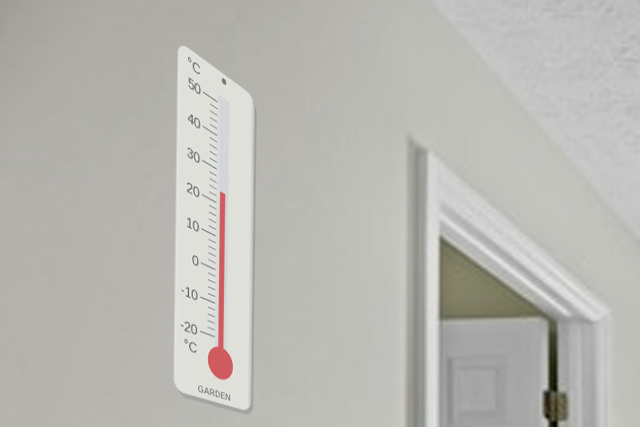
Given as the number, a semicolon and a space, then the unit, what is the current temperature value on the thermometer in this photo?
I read 24; °C
